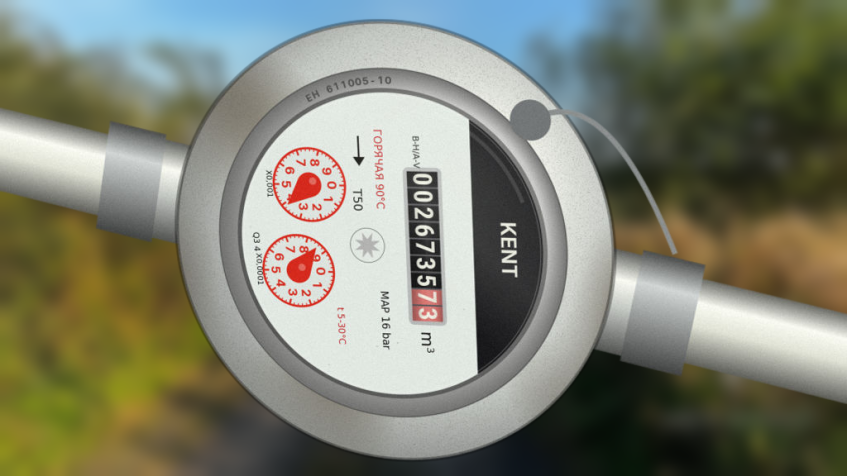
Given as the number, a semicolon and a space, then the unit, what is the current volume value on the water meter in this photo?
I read 26735.7338; m³
